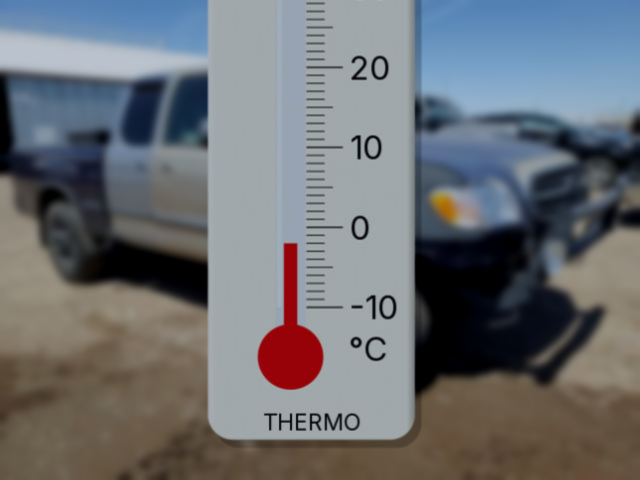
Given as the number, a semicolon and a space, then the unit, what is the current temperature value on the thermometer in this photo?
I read -2; °C
